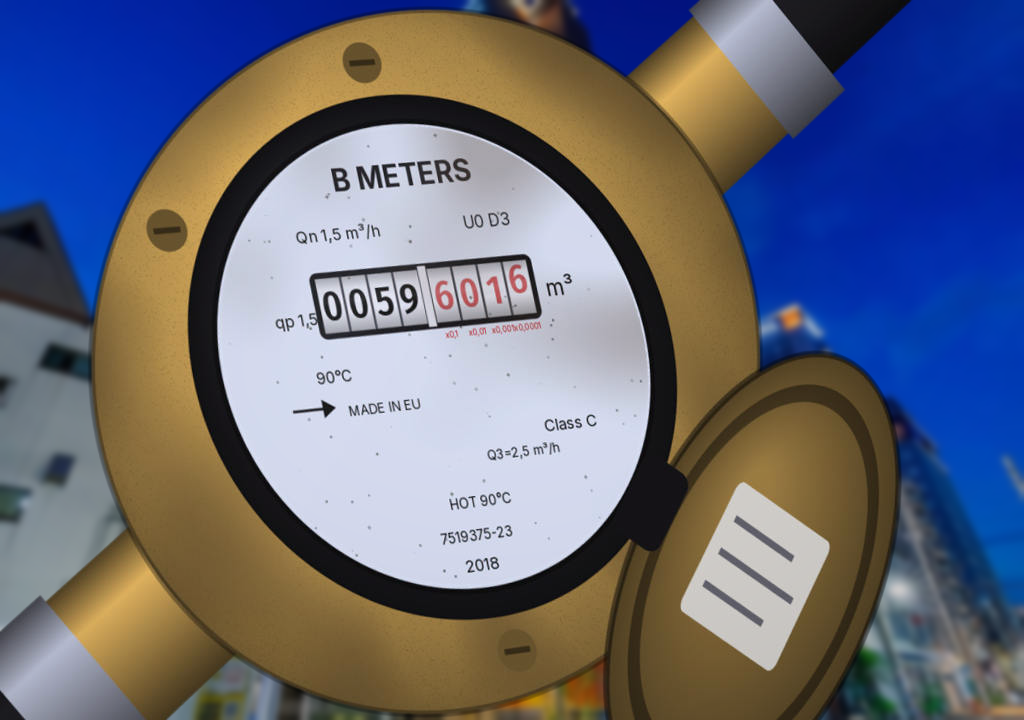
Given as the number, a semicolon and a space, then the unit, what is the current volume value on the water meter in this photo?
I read 59.6016; m³
